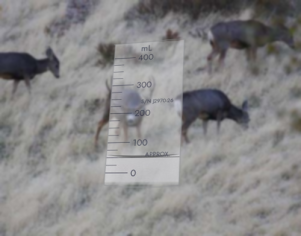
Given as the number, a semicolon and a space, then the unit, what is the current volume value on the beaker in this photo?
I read 50; mL
